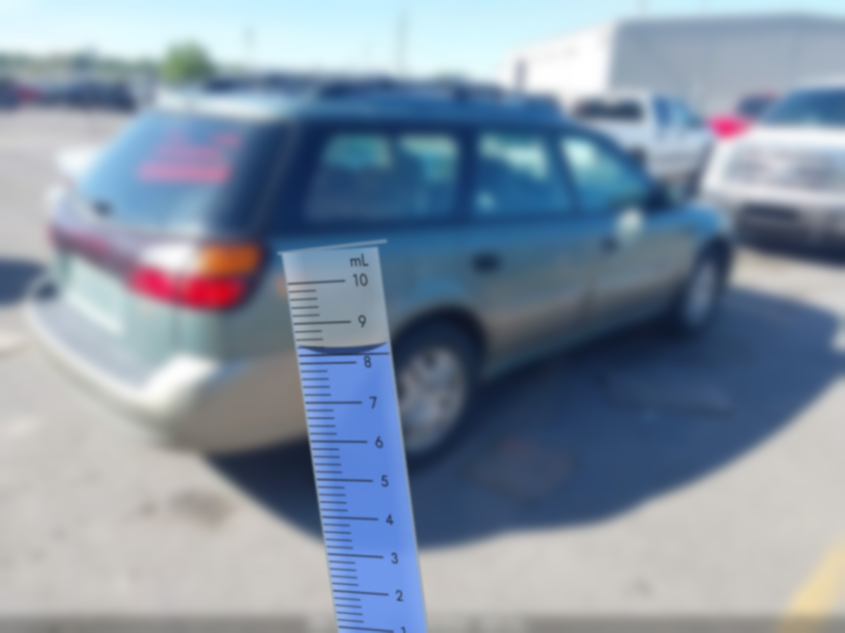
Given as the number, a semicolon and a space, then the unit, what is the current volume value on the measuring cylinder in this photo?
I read 8.2; mL
